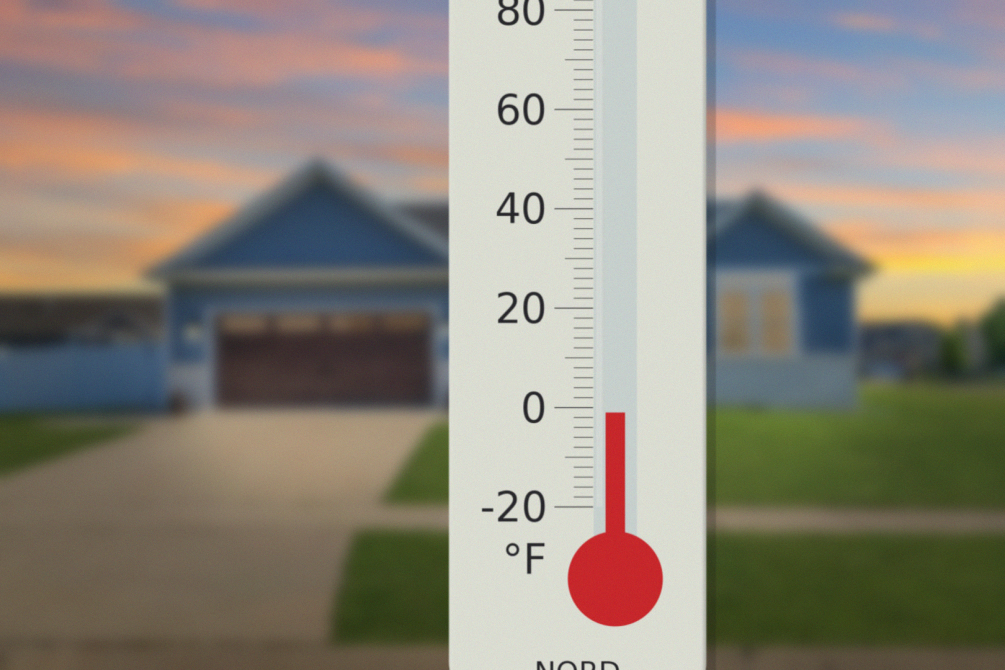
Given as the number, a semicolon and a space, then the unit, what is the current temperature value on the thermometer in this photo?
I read -1; °F
